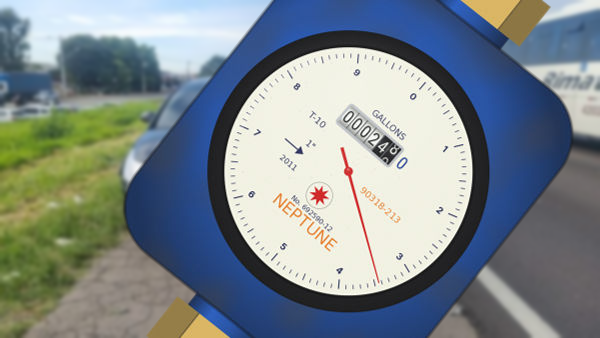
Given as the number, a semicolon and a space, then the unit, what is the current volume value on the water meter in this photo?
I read 2483.4; gal
